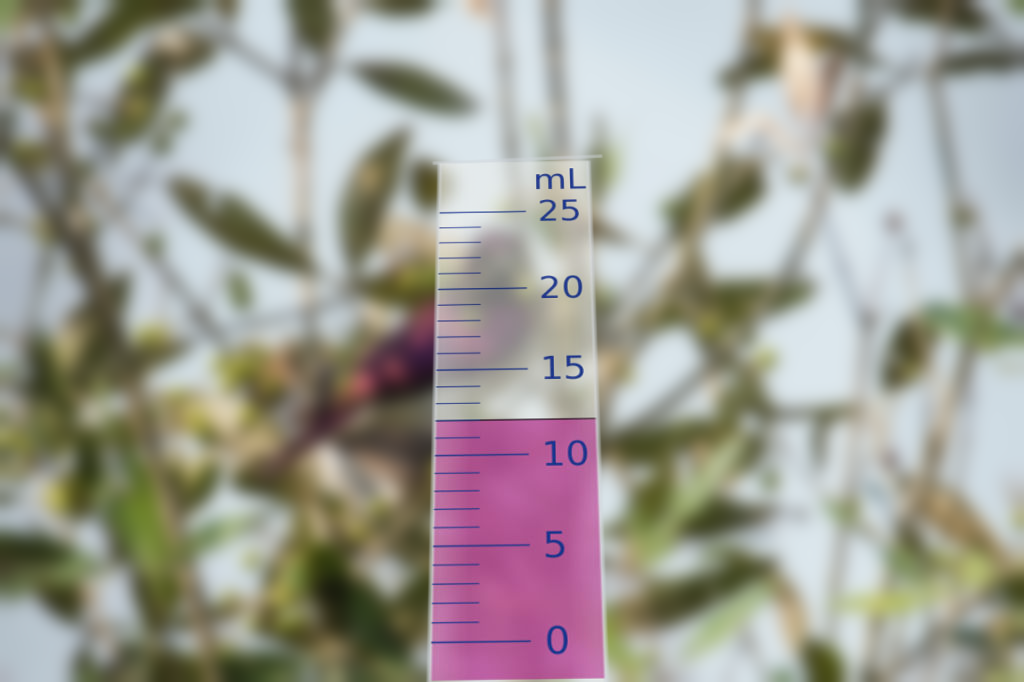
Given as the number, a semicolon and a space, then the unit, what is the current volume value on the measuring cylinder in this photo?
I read 12; mL
